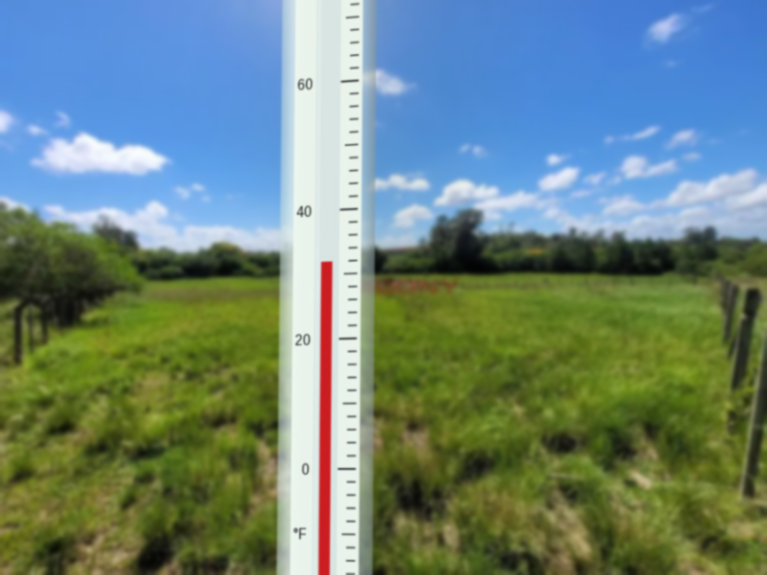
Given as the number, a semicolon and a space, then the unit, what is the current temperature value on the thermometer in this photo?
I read 32; °F
